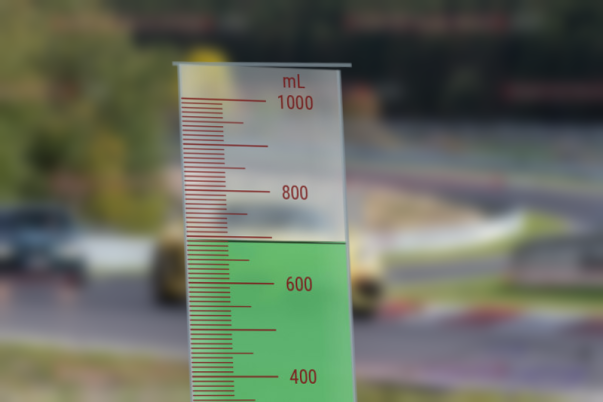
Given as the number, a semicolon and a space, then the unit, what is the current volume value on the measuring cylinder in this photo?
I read 690; mL
